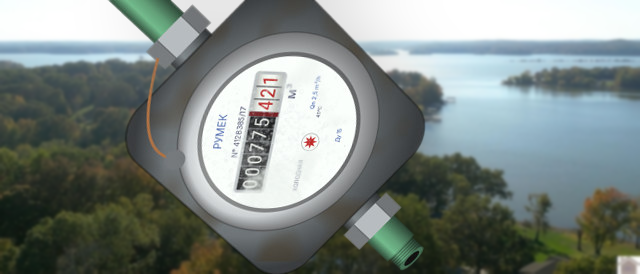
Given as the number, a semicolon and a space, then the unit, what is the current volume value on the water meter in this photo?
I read 775.421; m³
